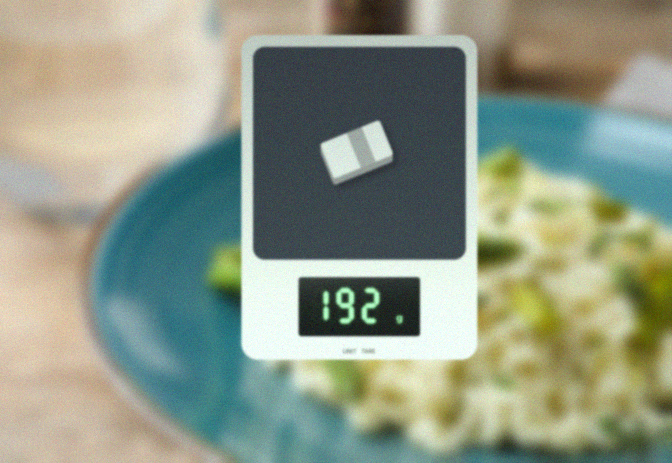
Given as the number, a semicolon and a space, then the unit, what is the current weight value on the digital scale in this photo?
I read 192; g
